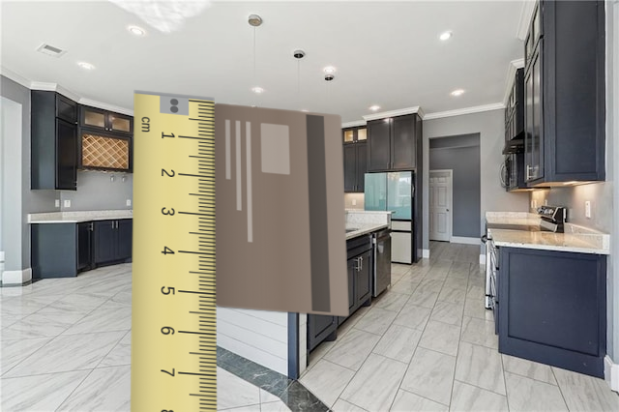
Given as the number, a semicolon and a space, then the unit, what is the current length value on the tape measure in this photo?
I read 5.3; cm
